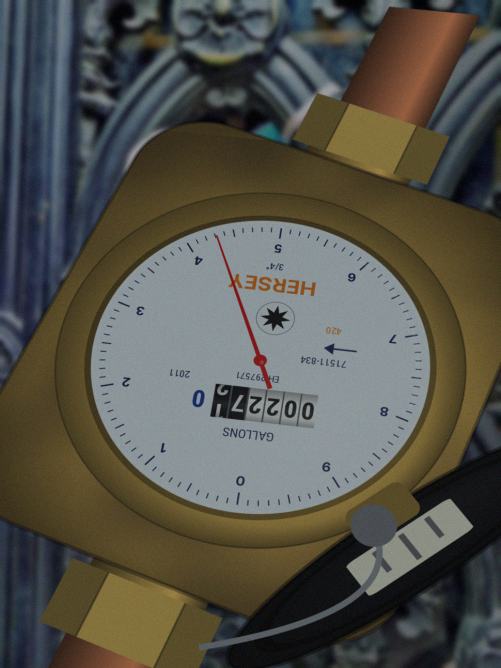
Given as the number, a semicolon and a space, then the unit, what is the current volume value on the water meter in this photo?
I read 22714.3; gal
